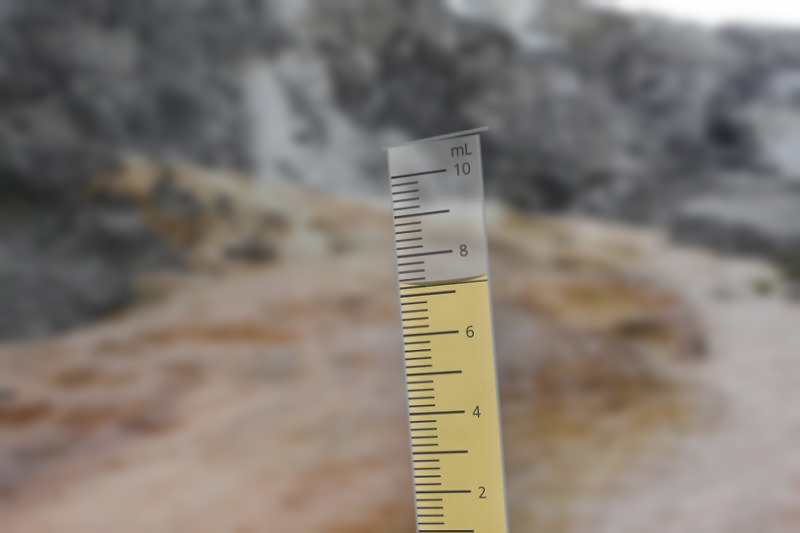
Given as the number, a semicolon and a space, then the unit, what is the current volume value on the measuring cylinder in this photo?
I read 7.2; mL
